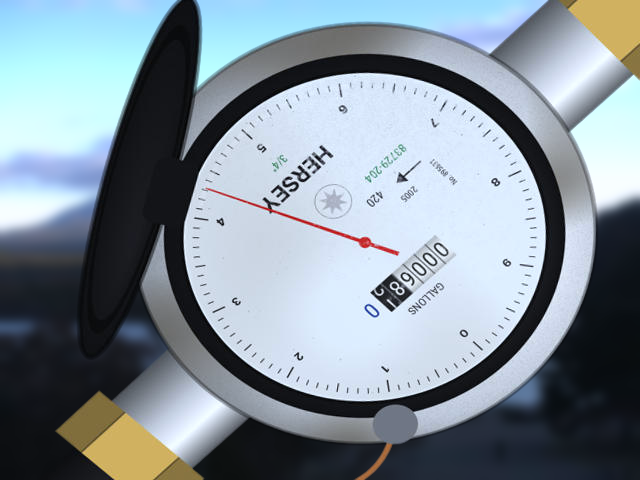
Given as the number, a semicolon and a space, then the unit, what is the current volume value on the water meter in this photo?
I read 6814.3; gal
